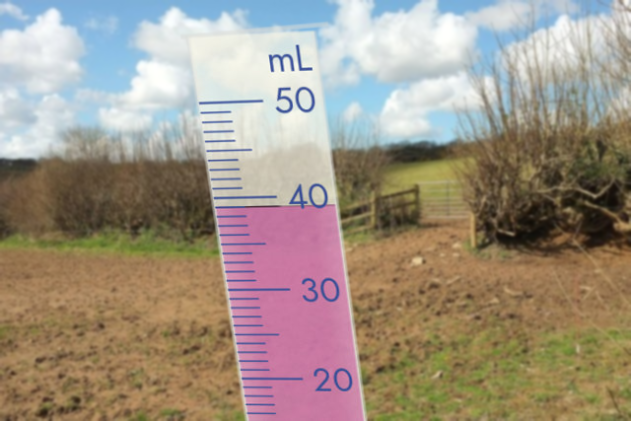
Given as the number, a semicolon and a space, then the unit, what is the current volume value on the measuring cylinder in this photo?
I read 39; mL
